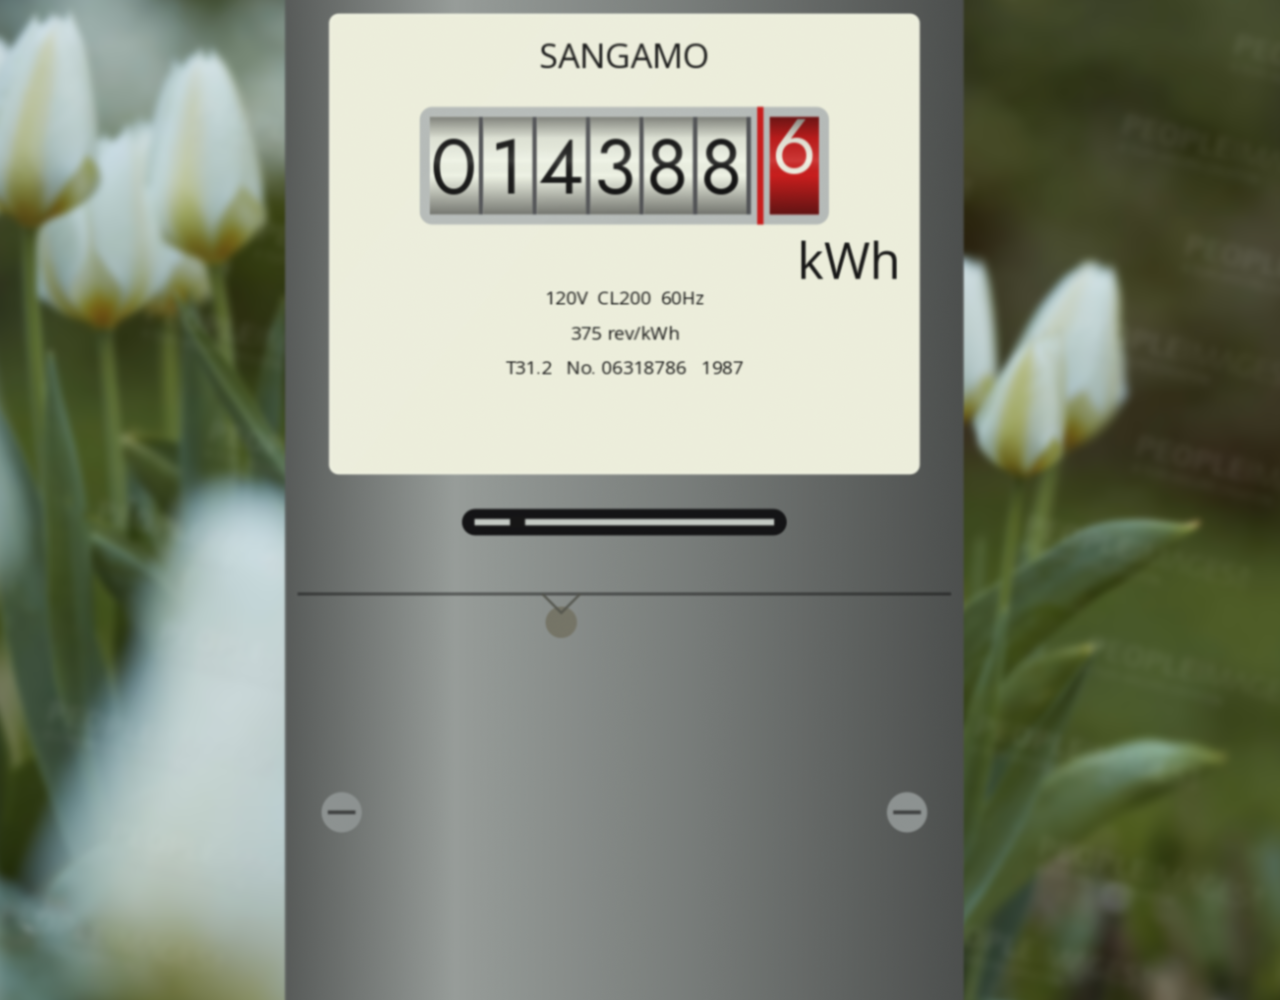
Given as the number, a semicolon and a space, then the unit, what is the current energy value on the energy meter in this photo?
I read 14388.6; kWh
